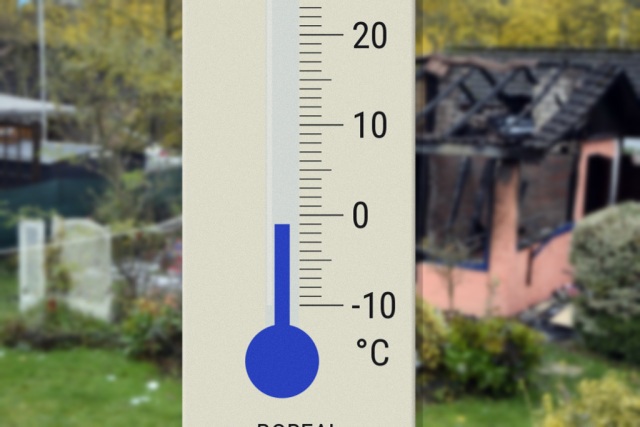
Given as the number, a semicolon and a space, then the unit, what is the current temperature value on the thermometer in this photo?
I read -1; °C
